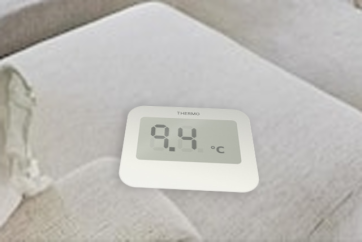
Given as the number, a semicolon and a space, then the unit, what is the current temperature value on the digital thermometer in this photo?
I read 9.4; °C
